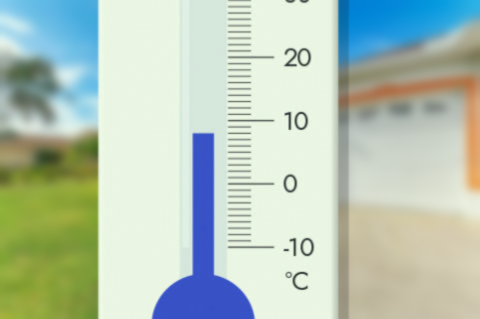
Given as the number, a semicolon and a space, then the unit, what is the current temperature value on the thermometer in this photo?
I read 8; °C
